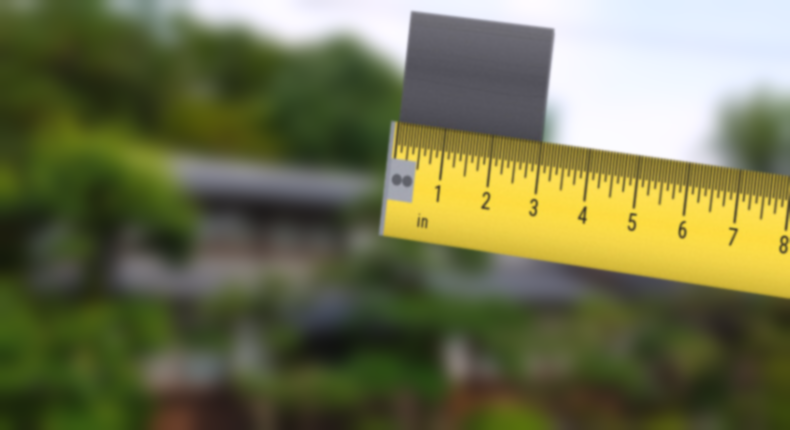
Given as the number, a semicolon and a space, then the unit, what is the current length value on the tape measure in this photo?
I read 3; in
